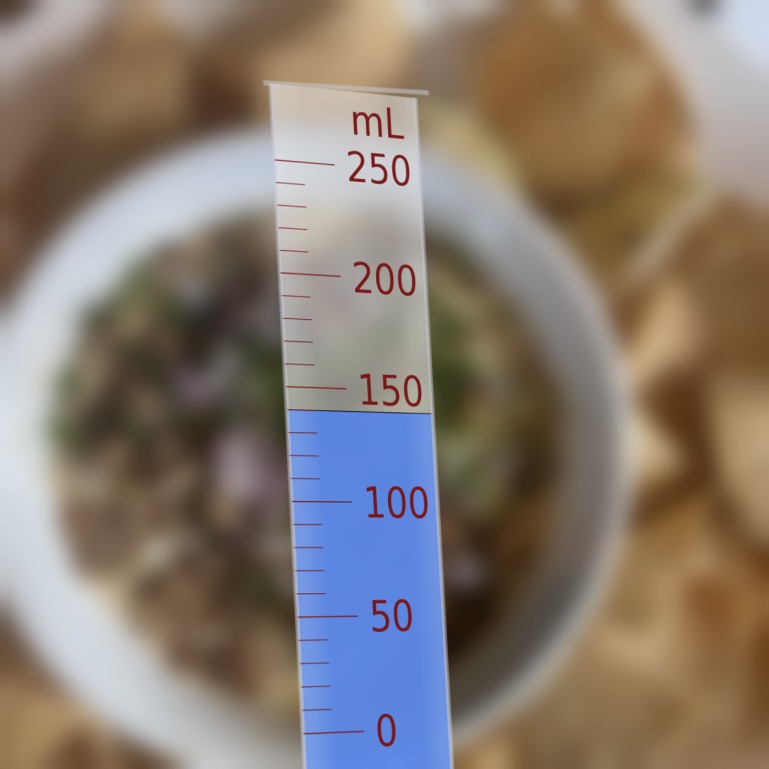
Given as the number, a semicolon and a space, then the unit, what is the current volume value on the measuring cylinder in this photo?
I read 140; mL
